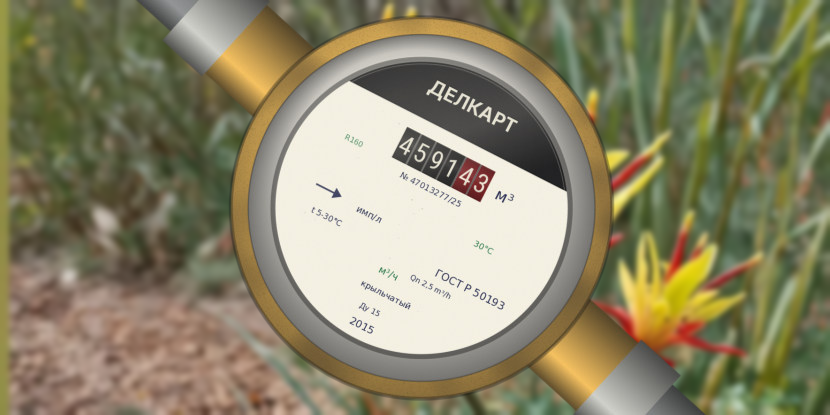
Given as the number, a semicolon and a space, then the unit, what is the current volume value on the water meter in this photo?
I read 4591.43; m³
